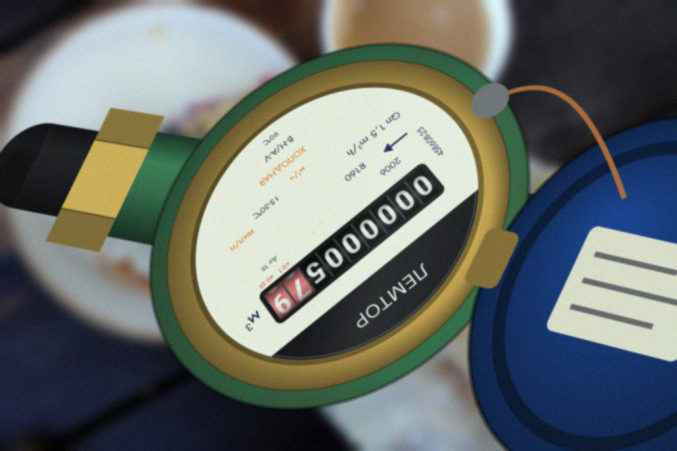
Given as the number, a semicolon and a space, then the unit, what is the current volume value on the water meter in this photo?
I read 5.79; m³
